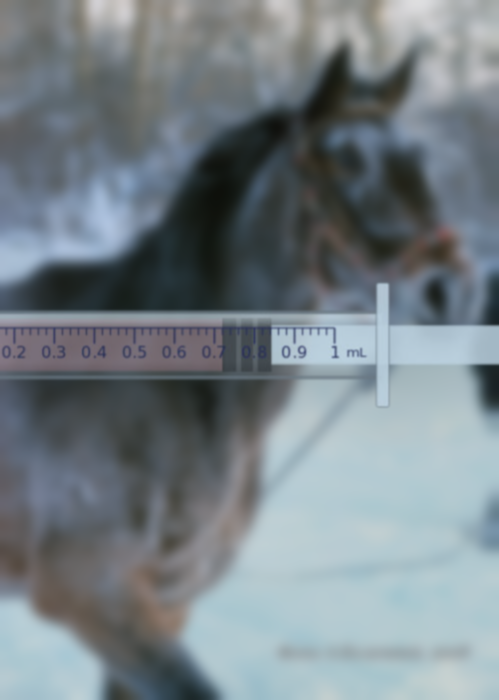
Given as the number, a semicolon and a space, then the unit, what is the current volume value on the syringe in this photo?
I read 0.72; mL
